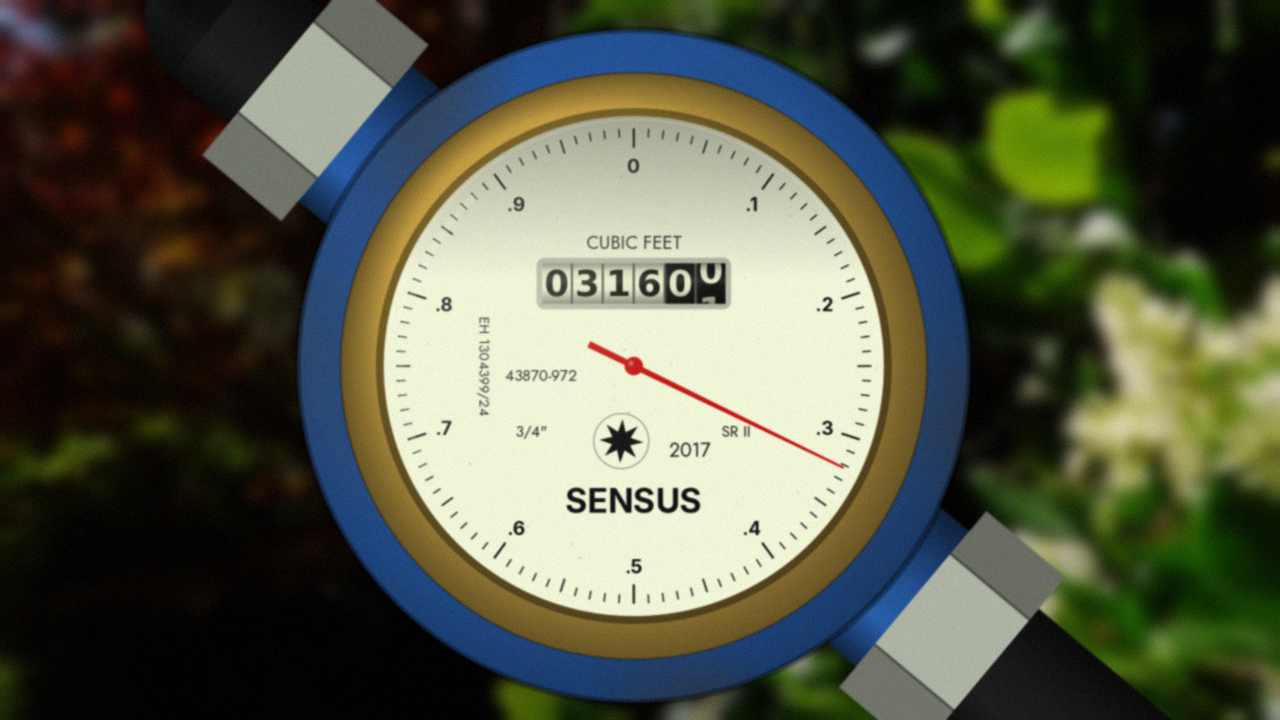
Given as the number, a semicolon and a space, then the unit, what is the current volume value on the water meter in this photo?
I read 31600.32; ft³
